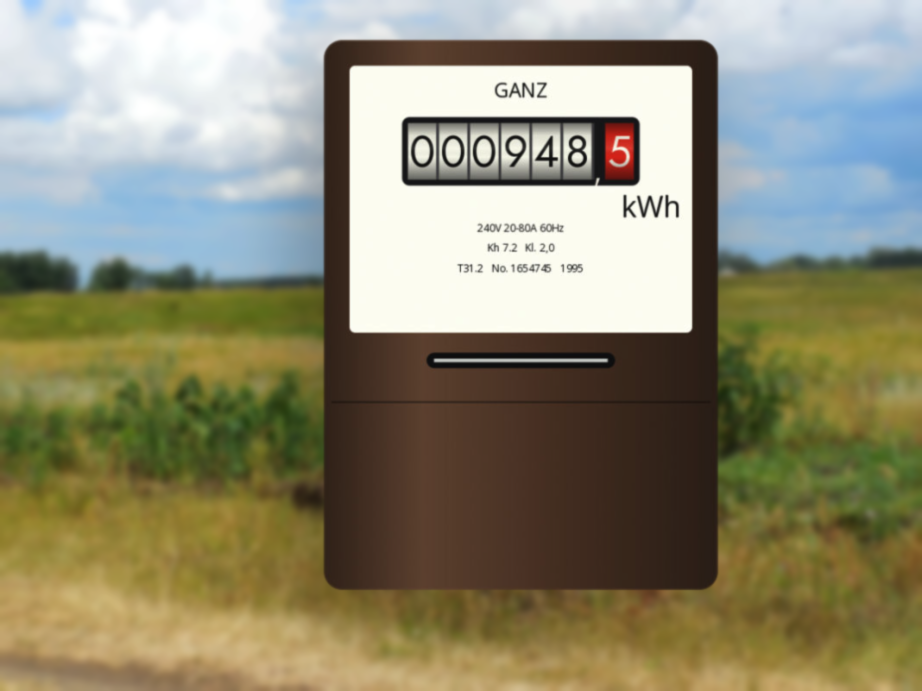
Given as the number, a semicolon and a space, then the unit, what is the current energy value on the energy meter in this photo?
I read 948.5; kWh
